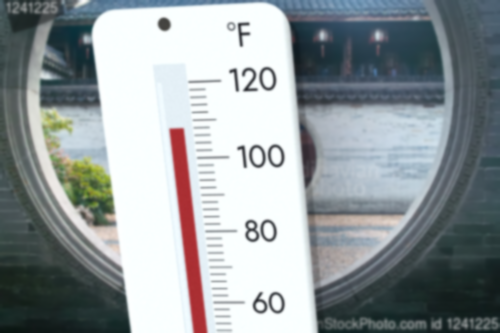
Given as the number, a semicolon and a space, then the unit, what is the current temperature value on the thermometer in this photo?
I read 108; °F
